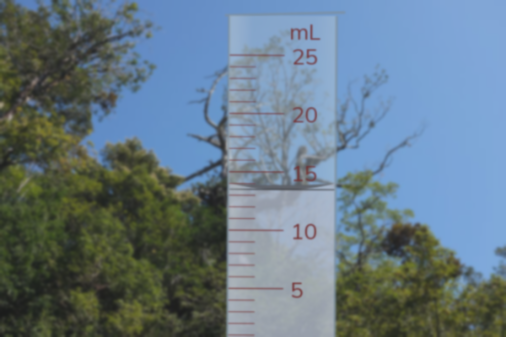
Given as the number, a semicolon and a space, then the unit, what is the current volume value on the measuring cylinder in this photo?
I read 13.5; mL
